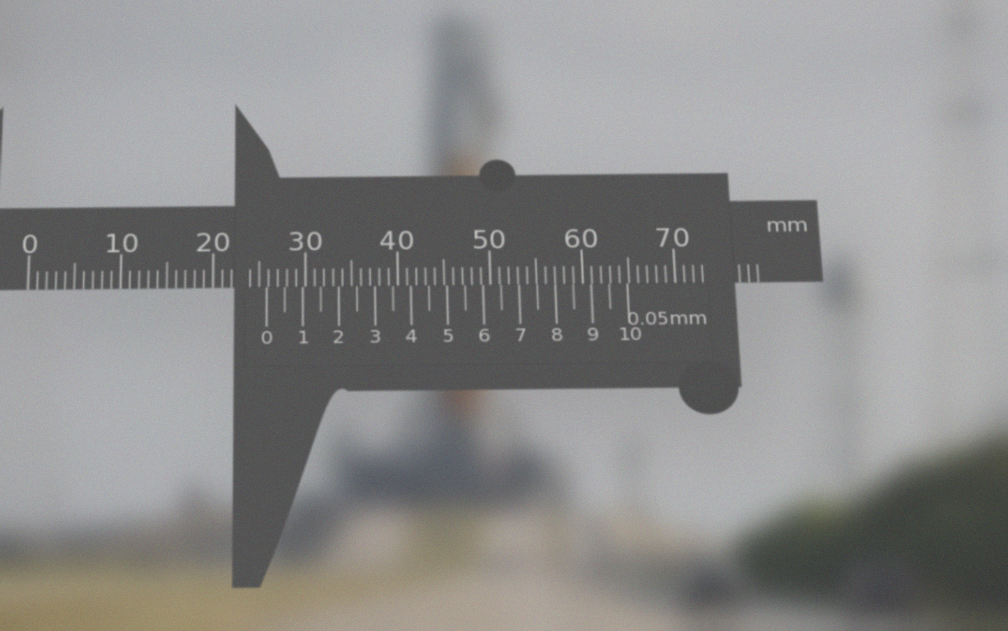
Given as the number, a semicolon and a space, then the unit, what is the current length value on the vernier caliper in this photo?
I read 25.8; mm
